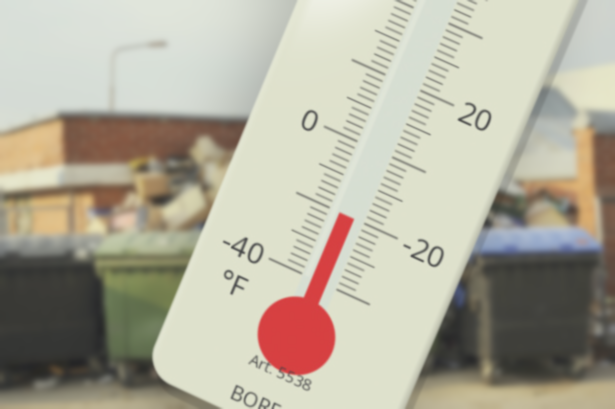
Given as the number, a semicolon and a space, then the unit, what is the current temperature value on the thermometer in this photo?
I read -20; °F
